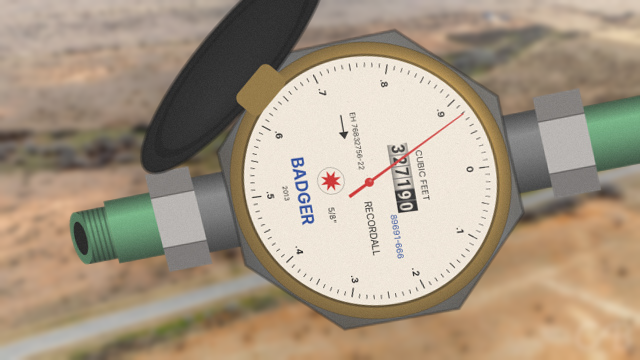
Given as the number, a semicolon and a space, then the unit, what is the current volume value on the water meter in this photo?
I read 327189.92; ft³
